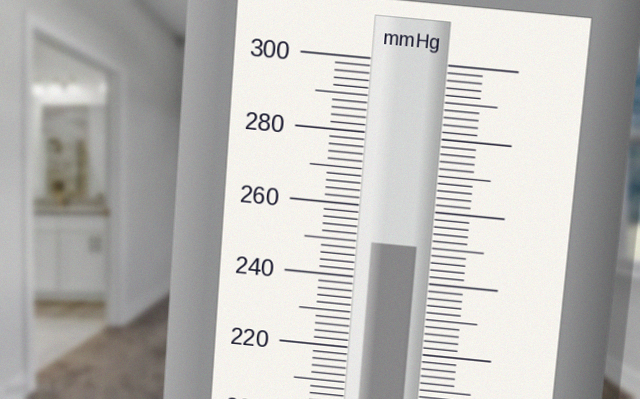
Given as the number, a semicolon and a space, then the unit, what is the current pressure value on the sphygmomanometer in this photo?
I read 250; mmHg
